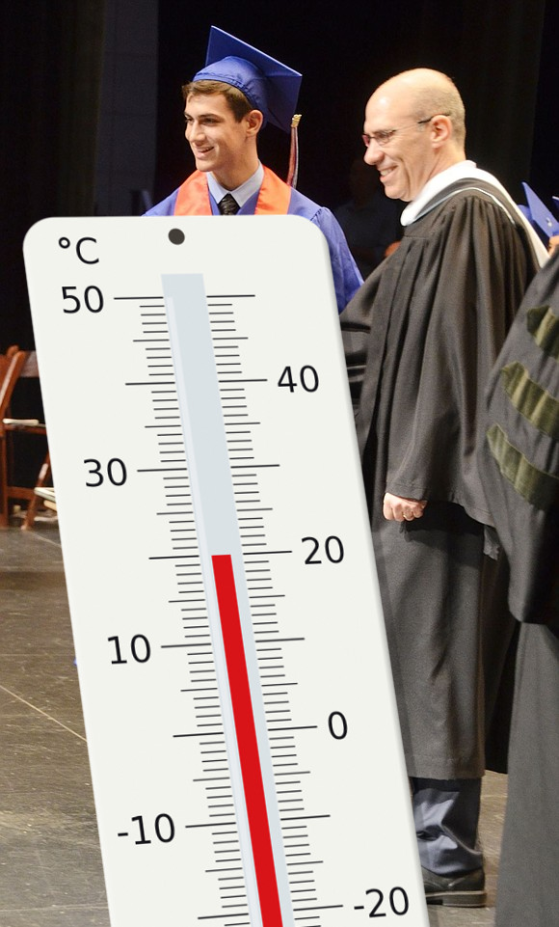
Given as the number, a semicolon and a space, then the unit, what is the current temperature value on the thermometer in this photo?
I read 20; °C
